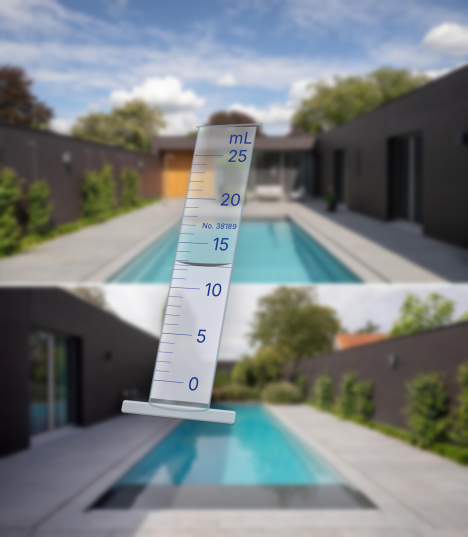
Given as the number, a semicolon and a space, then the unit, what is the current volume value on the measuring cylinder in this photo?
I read 12.5; mL
